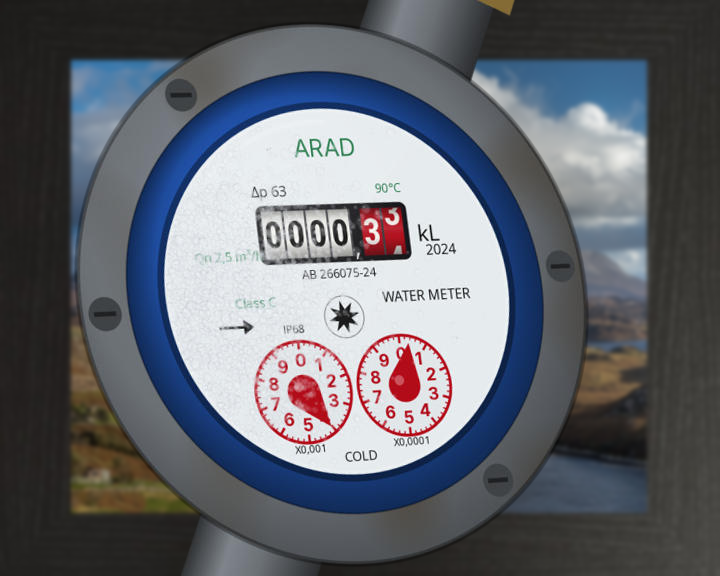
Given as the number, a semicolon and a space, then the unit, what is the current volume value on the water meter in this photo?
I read 0.3340; kL
